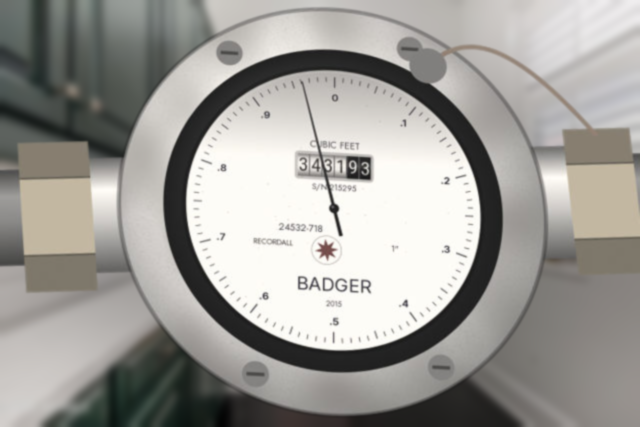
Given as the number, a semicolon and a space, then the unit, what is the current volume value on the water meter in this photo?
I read 343192.96; ft³
